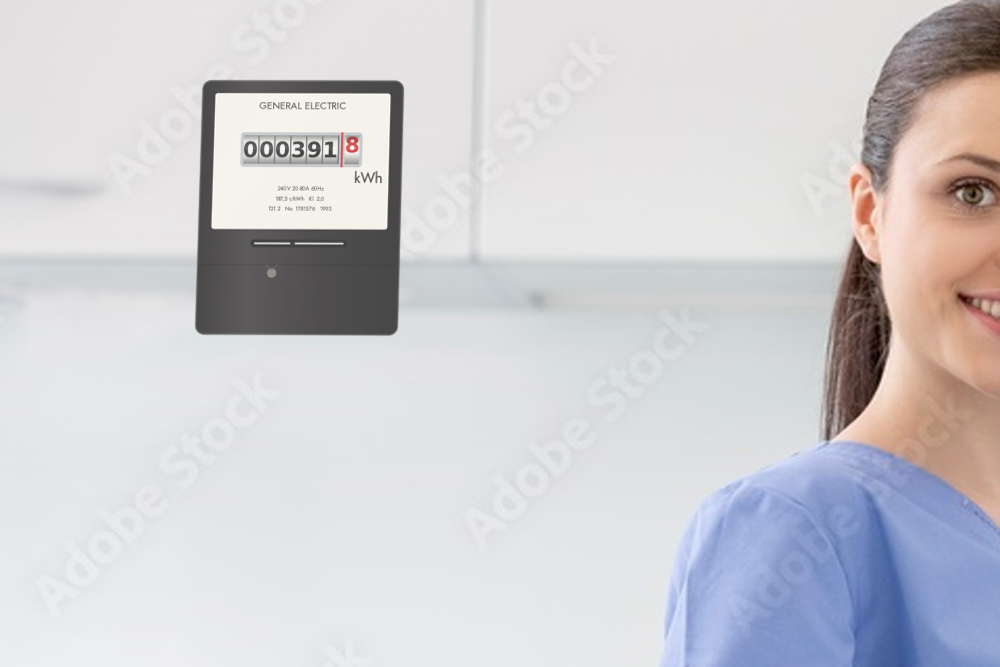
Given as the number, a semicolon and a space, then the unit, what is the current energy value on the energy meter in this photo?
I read 391.8; kWh
